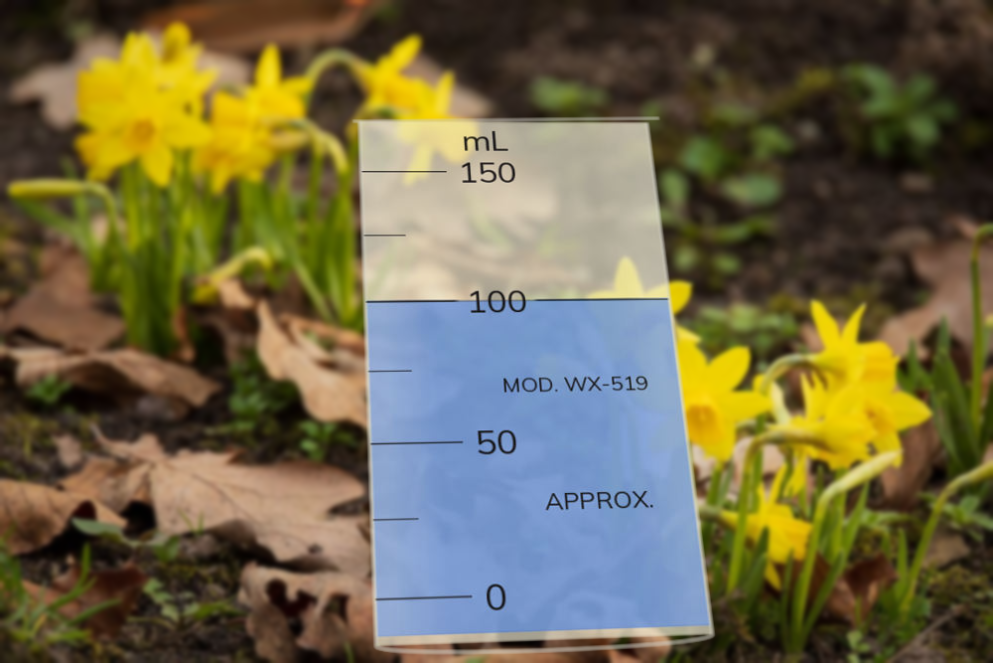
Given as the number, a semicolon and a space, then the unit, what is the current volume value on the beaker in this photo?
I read 100; mL
